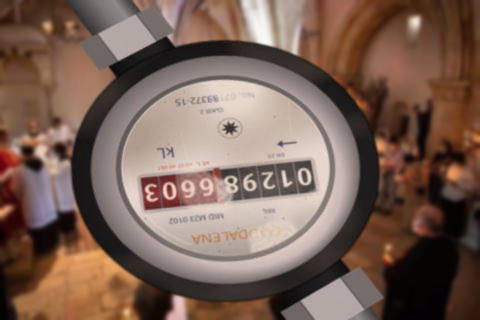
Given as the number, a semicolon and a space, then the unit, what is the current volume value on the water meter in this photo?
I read 1298.6603; kL
